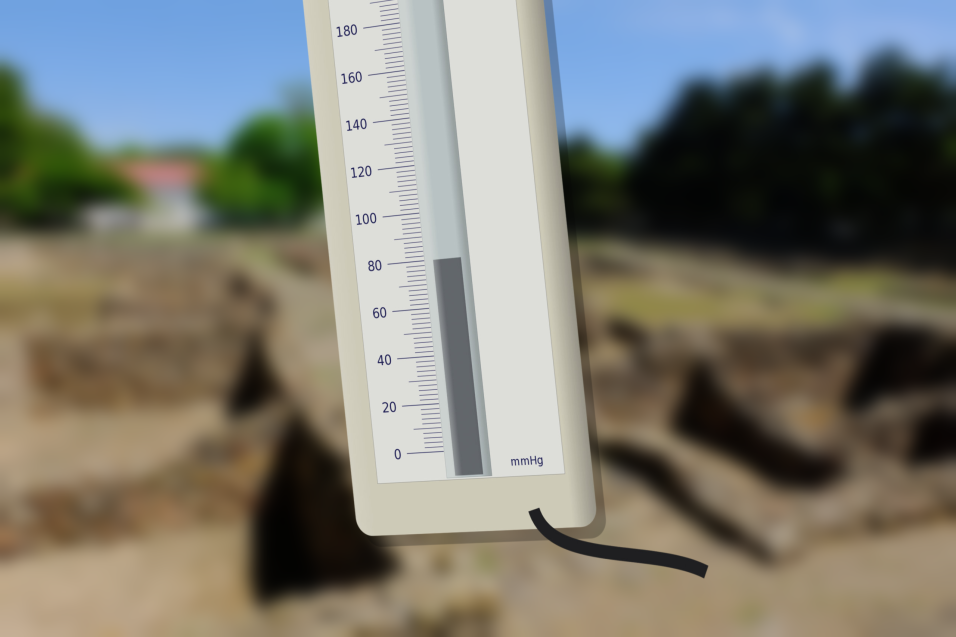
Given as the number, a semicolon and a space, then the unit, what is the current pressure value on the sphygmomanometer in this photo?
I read 80; mmHg
